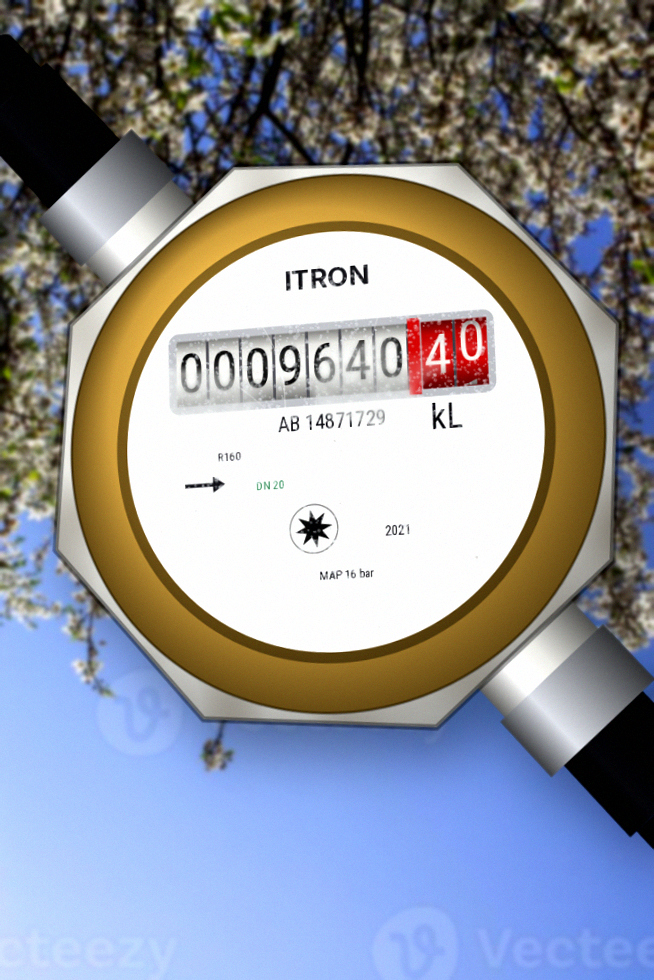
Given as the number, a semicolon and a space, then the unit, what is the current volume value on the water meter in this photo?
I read 9640.40; kL
